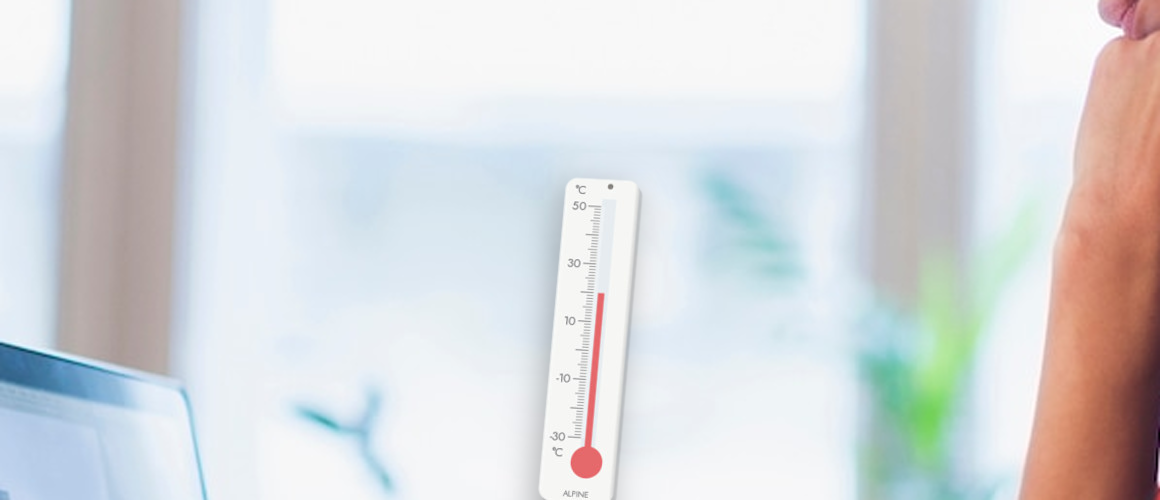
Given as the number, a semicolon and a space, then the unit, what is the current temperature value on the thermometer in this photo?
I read 20; °C
